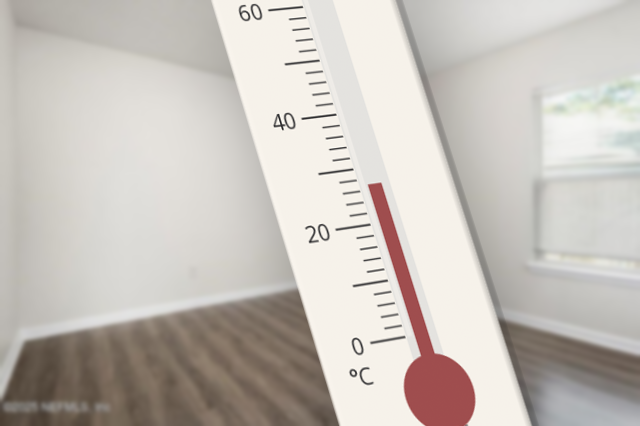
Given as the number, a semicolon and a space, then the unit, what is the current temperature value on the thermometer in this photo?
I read 27; °C
